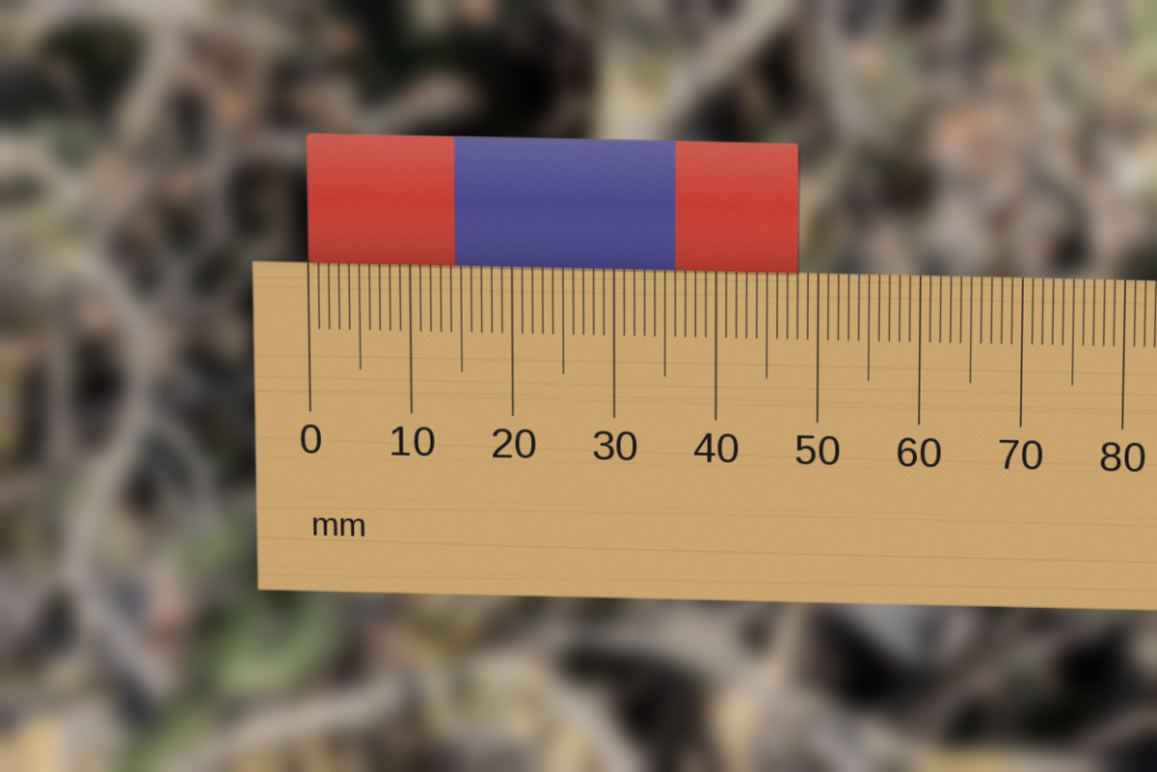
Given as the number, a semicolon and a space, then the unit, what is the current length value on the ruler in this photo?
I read 48; mm
